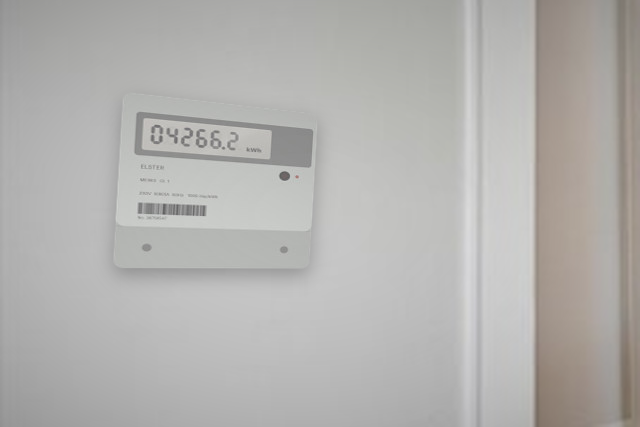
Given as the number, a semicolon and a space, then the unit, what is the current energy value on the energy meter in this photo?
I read 4266.2; kWh
